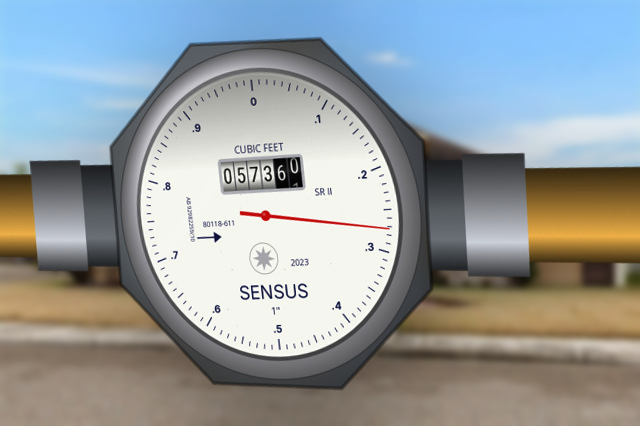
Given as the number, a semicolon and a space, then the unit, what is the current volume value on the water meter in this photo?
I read 57360.27; ft³
